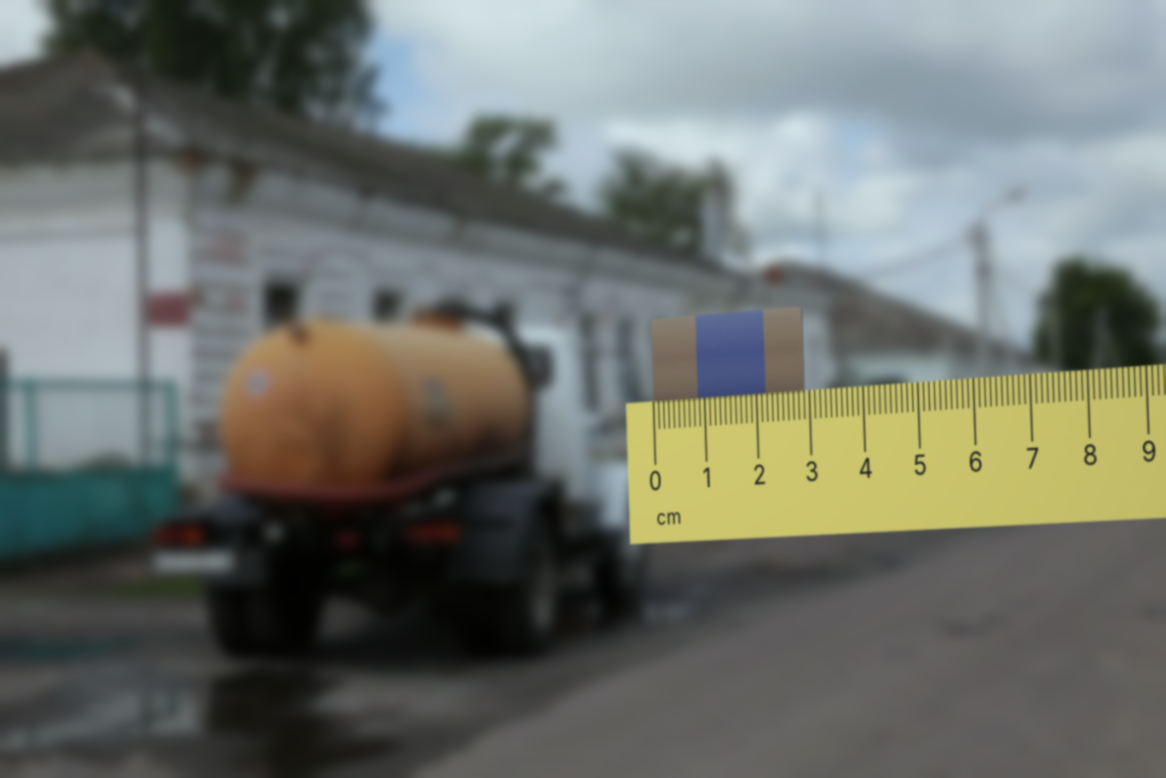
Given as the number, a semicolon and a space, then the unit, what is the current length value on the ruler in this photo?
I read 2.9; cm
